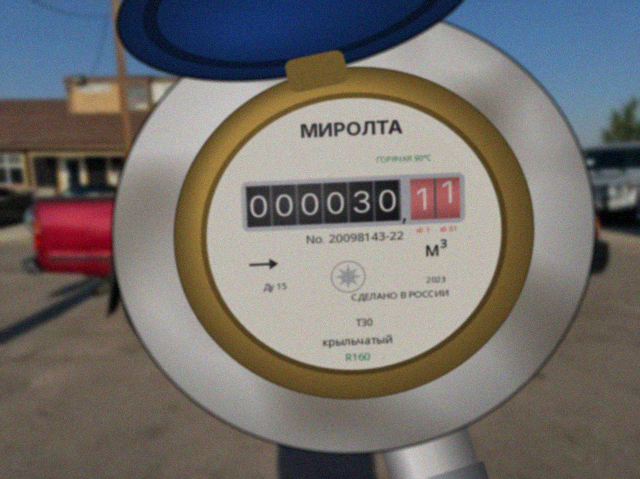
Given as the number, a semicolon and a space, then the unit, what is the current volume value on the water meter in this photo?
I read 30.11; m³
